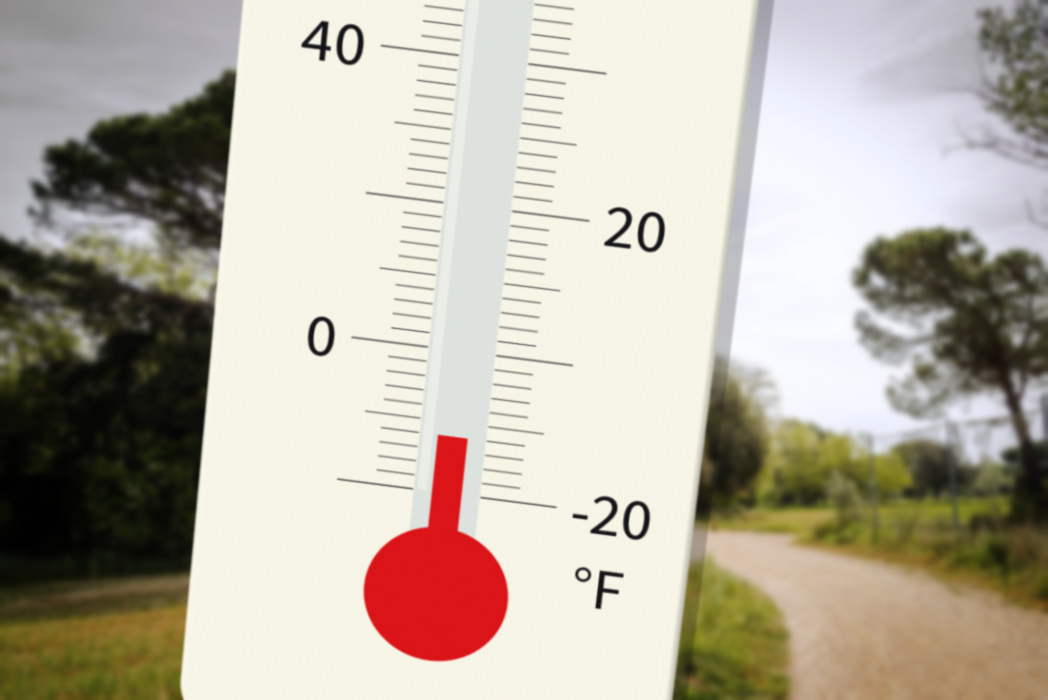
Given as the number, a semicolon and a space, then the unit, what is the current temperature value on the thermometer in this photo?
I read -12; °F
